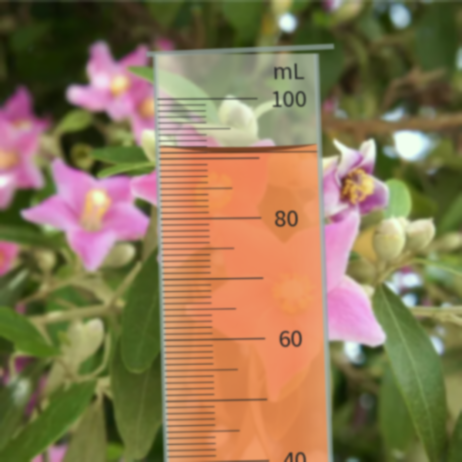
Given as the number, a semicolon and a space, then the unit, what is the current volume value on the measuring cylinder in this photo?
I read 91; mL
